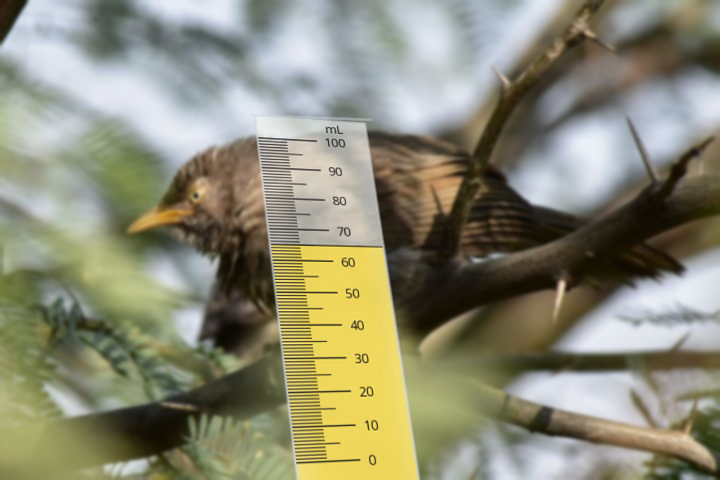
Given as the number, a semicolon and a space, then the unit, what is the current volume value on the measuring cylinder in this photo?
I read 65; mL
